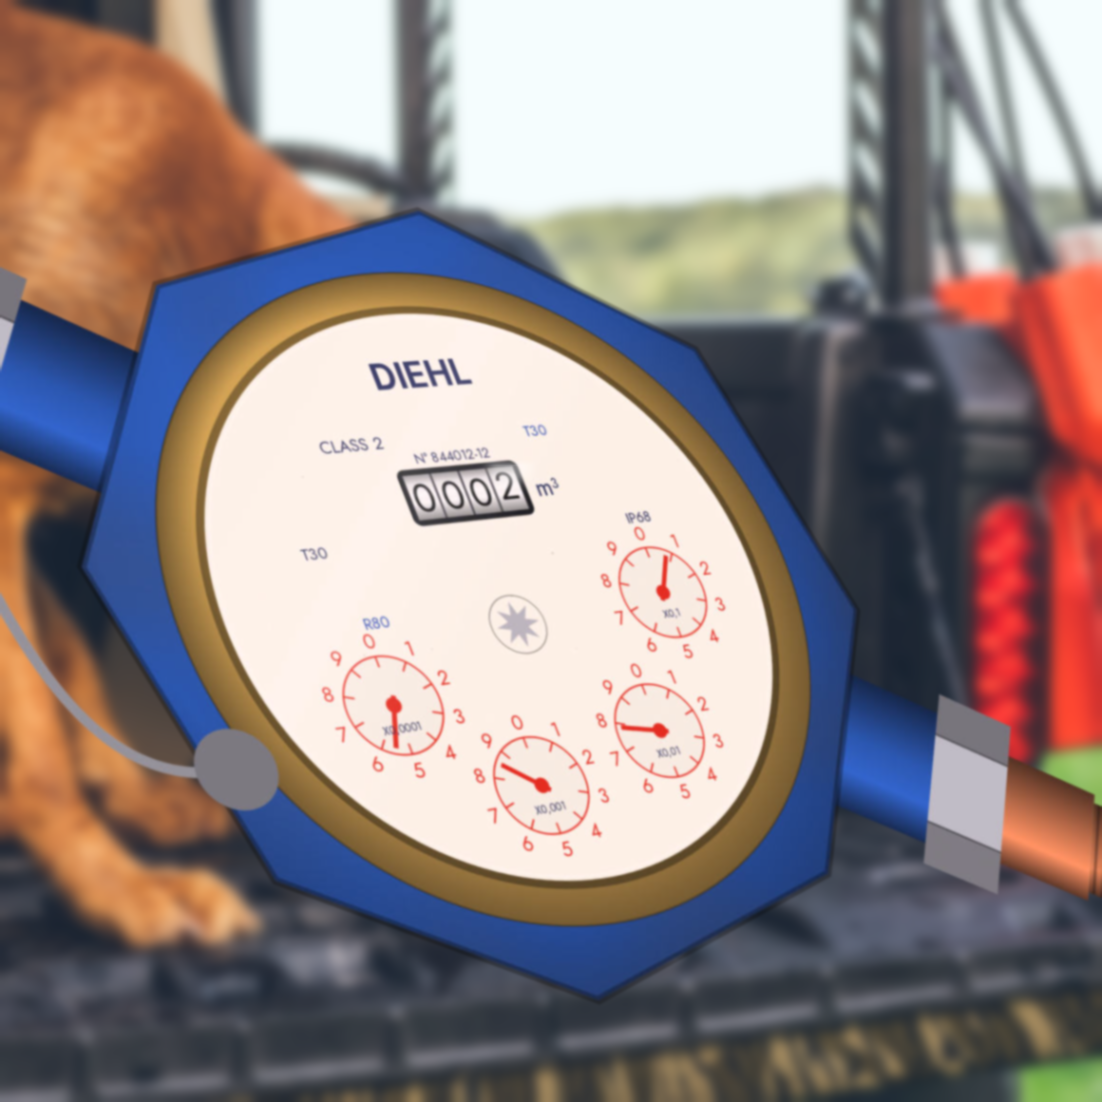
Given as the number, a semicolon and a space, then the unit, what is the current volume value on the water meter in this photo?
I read 2.0785; m³
